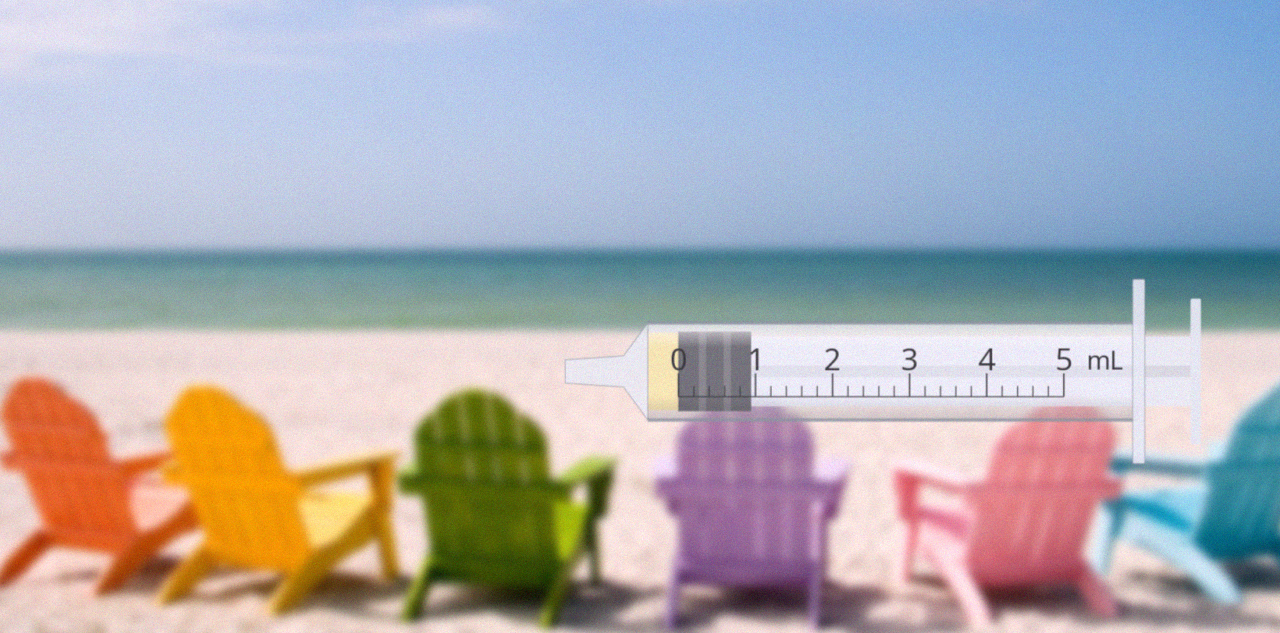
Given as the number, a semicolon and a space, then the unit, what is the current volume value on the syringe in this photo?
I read 0; mL
